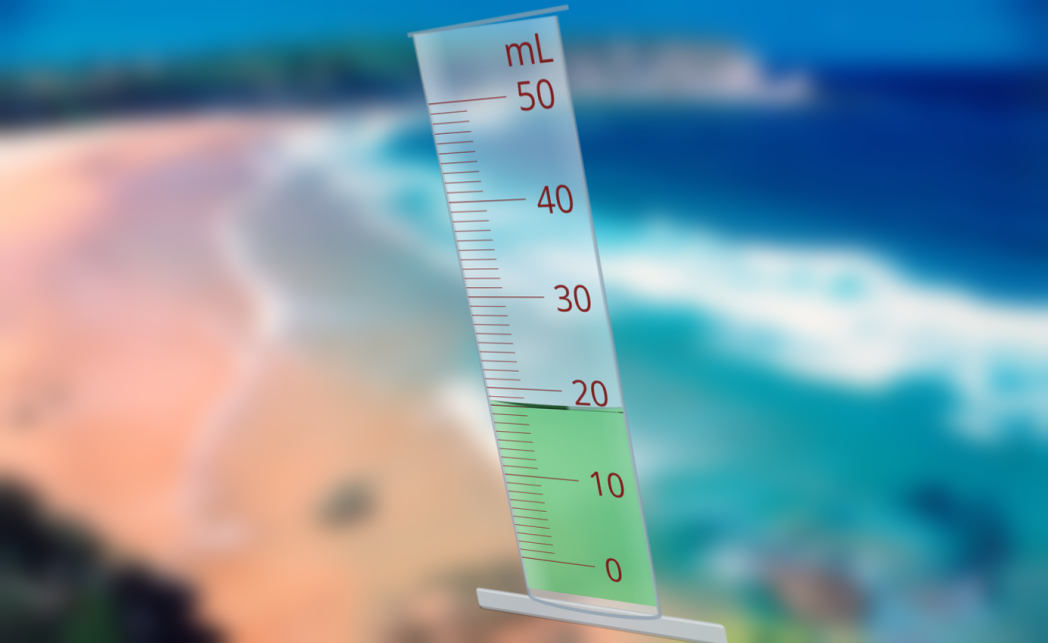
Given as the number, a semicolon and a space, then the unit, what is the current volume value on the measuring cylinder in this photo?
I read 18; mL
